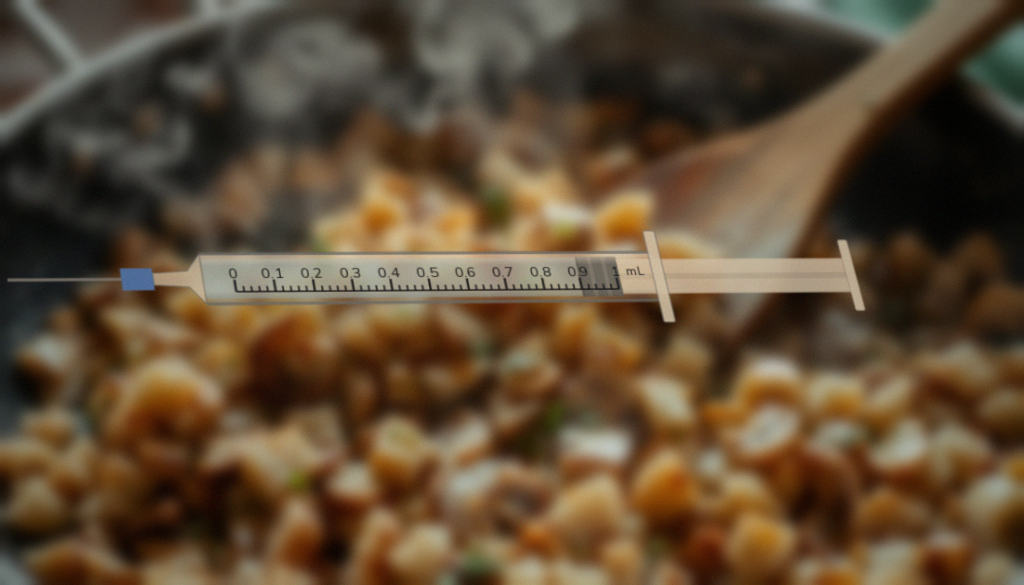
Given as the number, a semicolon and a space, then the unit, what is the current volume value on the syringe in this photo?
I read 0.9; mL
